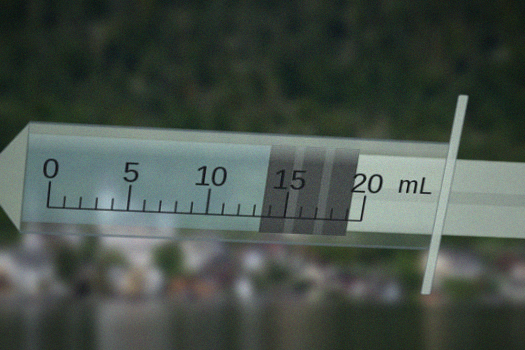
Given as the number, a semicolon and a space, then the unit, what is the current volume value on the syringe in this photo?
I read 13.5; mL
